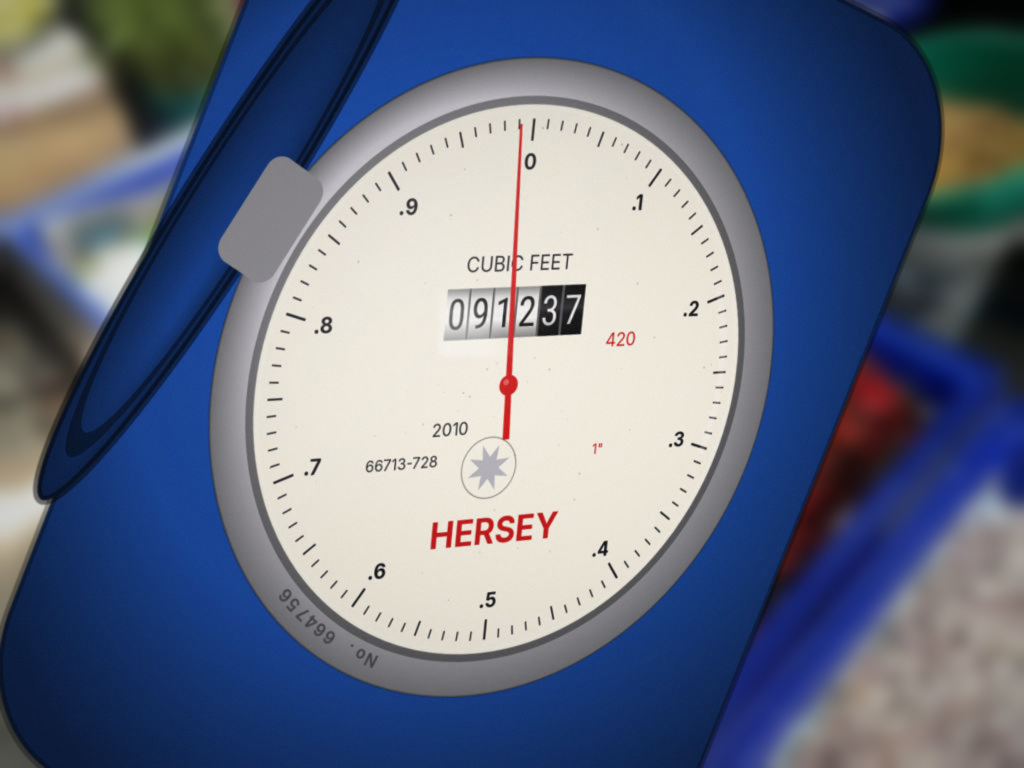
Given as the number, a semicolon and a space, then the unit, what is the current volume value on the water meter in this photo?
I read 91236.99; ft³
